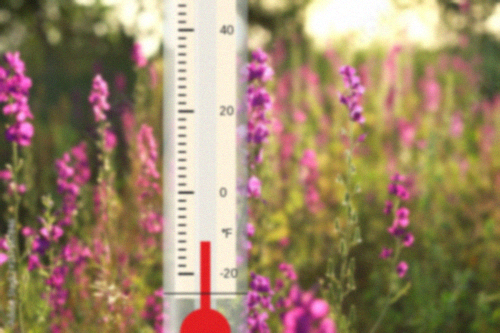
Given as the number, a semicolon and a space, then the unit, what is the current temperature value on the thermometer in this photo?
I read -12; °F
